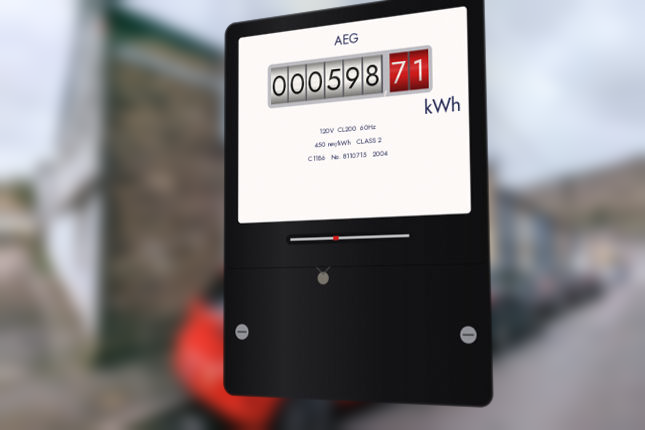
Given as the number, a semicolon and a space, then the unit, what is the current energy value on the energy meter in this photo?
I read 598.71; kWh
